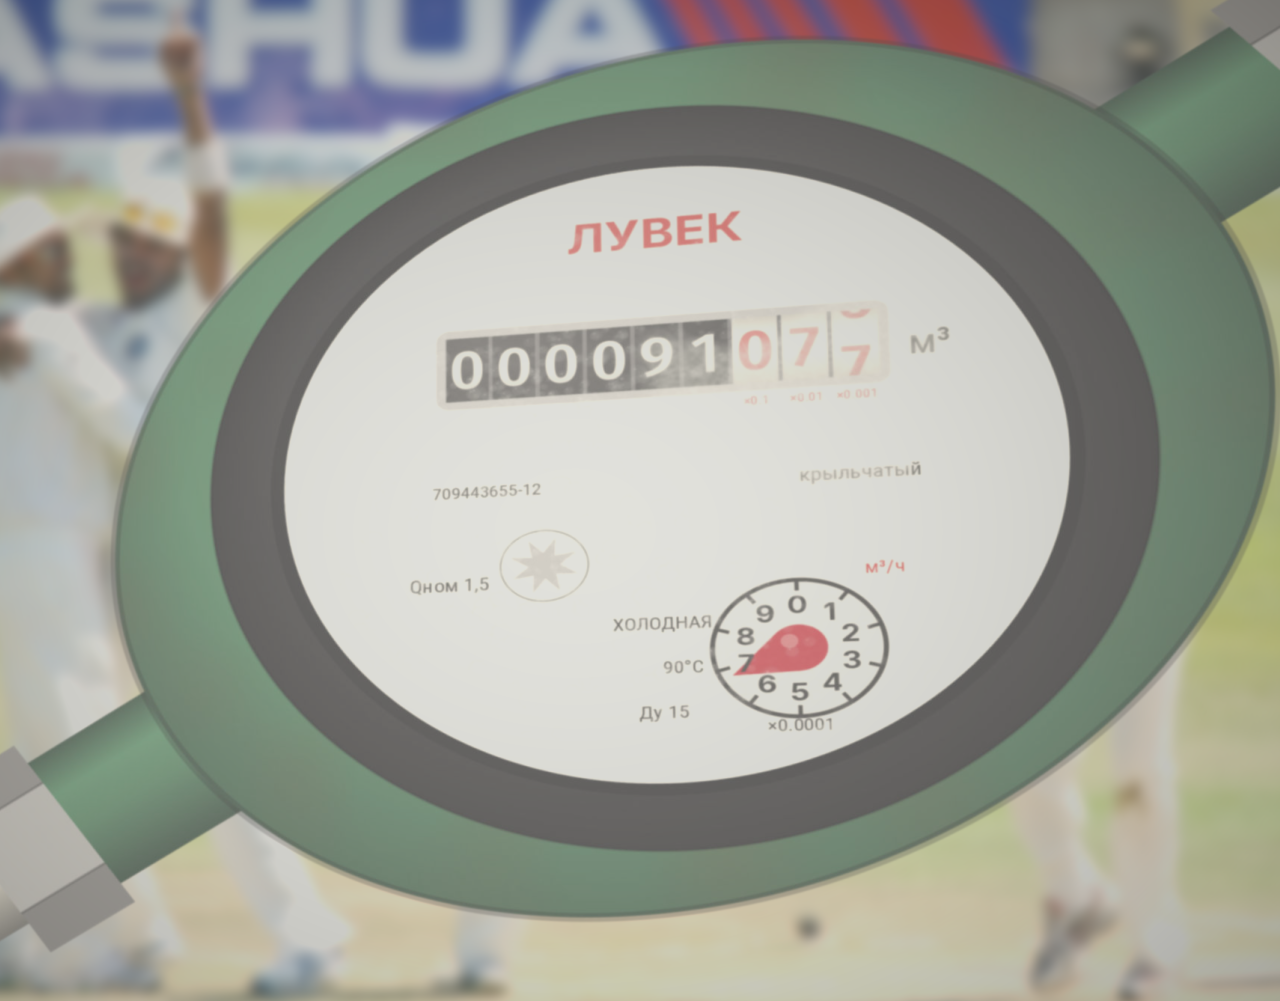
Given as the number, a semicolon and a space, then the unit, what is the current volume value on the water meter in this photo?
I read 91.0766; m³
